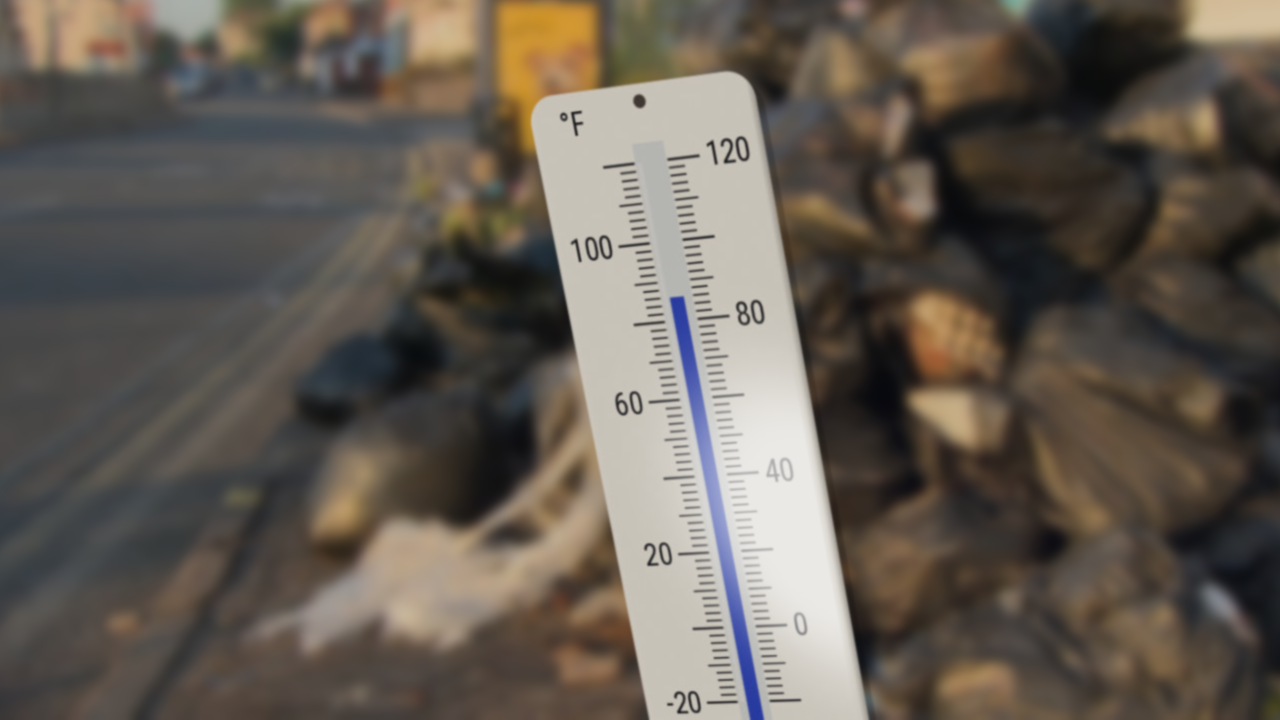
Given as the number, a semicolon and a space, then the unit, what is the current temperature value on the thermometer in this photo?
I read 86; °F
